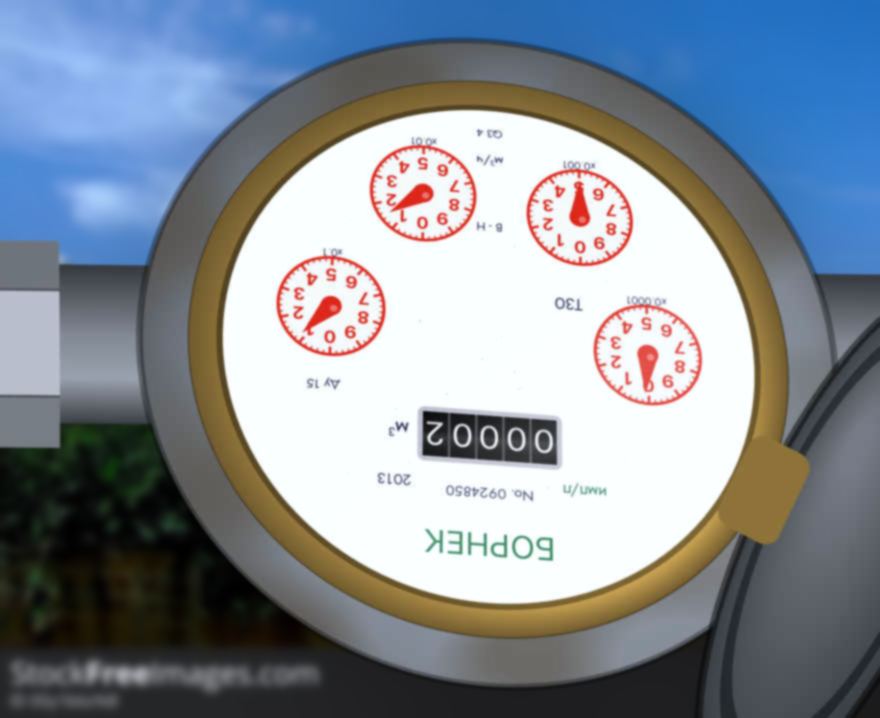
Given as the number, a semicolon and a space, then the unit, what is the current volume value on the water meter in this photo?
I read 2.1150; m³
